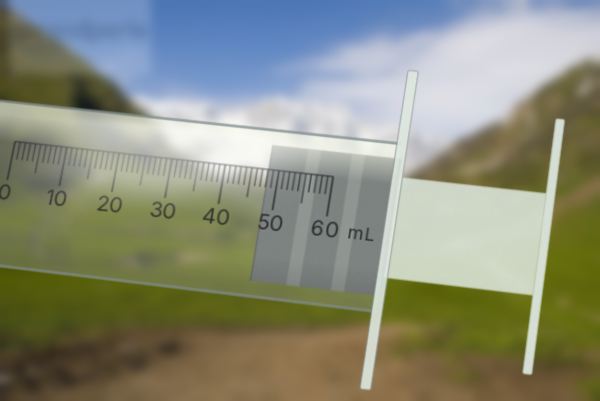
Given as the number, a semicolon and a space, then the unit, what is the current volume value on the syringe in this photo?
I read 48; mL
